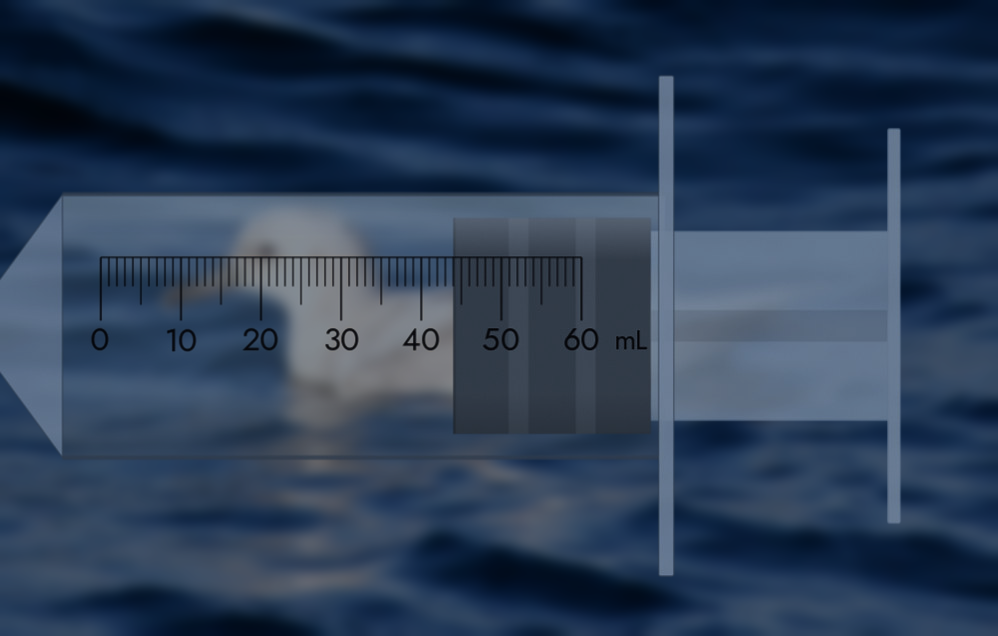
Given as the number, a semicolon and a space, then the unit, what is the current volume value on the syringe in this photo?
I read 44; mL
